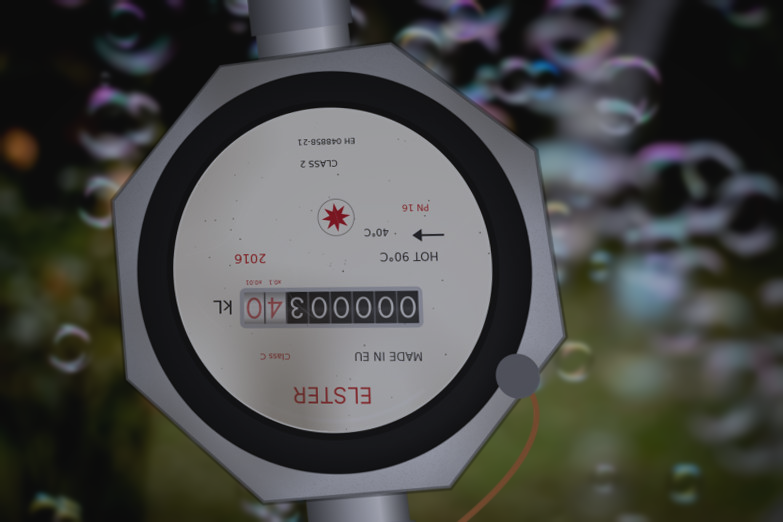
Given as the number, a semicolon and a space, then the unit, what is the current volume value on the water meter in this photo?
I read 3.40; kL
